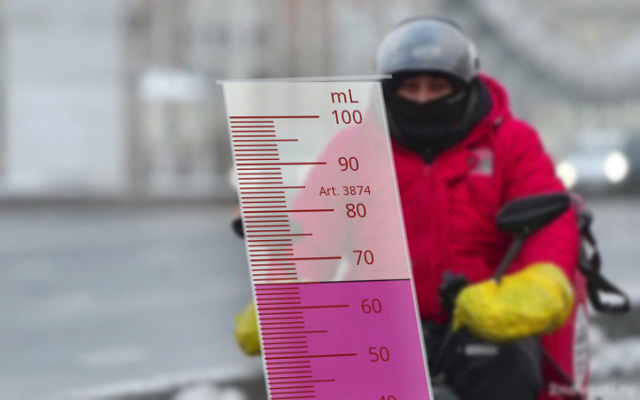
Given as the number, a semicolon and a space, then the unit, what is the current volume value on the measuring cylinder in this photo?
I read 65; mL
